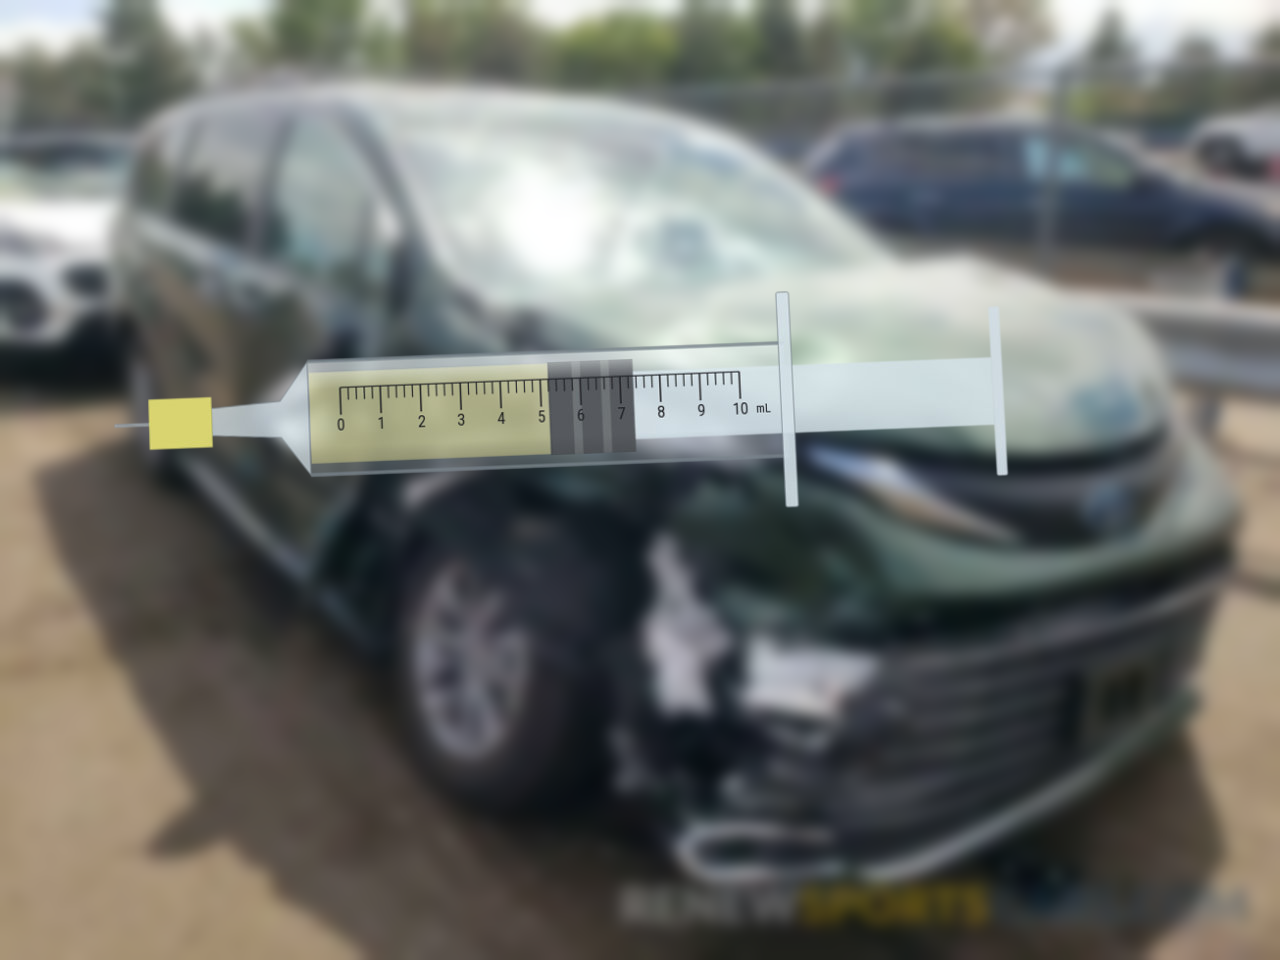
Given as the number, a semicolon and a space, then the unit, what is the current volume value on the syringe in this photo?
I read 5.2; mL
